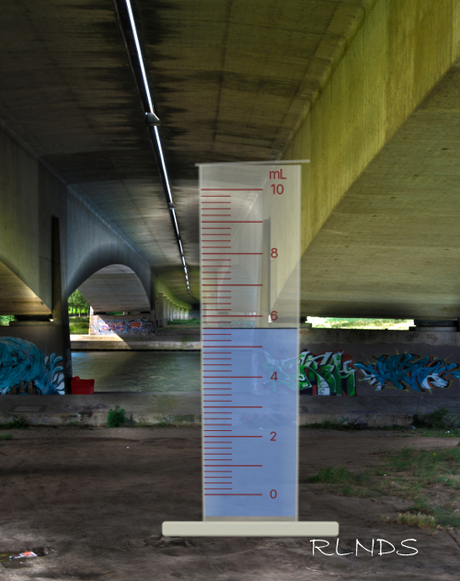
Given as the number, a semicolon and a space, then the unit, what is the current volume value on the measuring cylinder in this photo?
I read 5.6; mL
